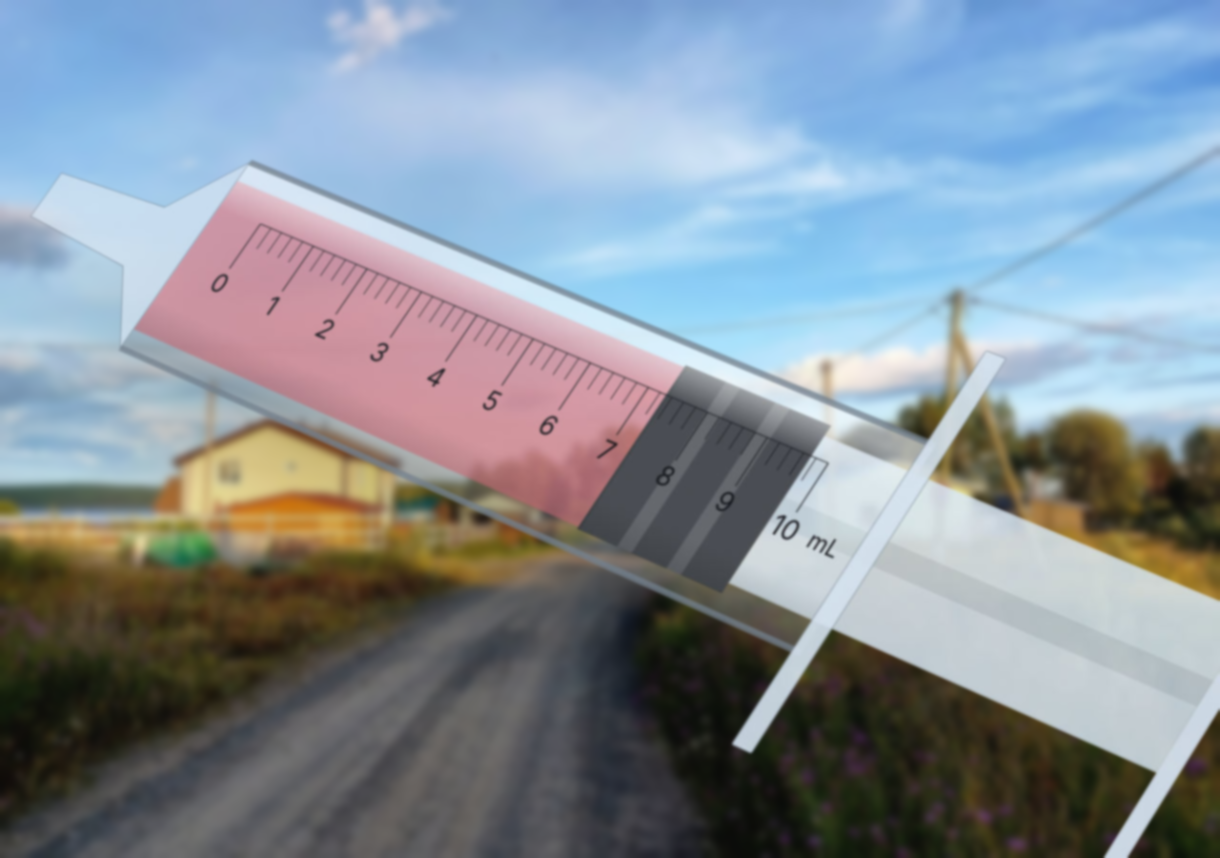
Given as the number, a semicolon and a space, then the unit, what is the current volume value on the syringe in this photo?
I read 7.3; mL
